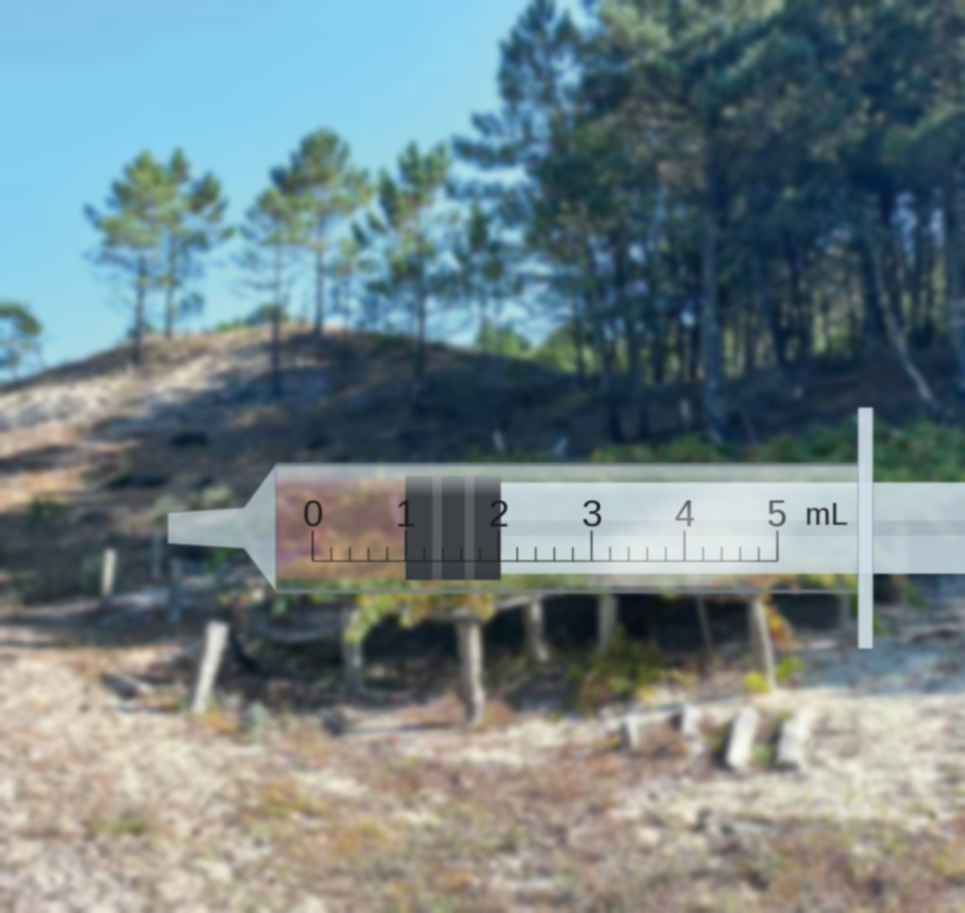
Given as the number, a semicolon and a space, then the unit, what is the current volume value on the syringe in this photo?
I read 1; mL
